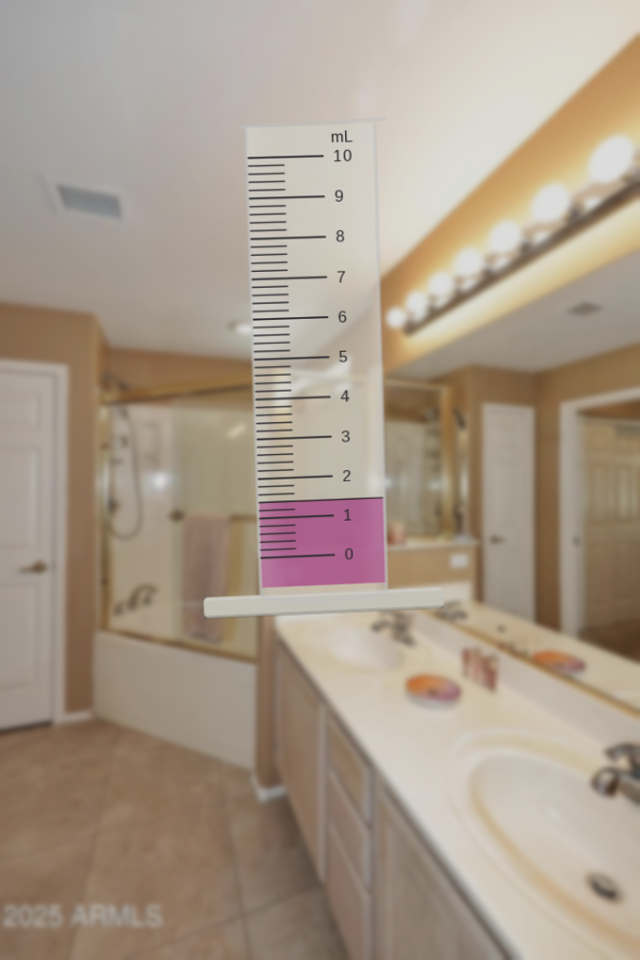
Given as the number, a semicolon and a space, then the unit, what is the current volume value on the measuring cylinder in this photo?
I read 1.4; mL
